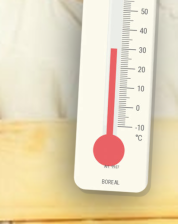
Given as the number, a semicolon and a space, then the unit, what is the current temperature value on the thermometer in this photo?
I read 30; °C
